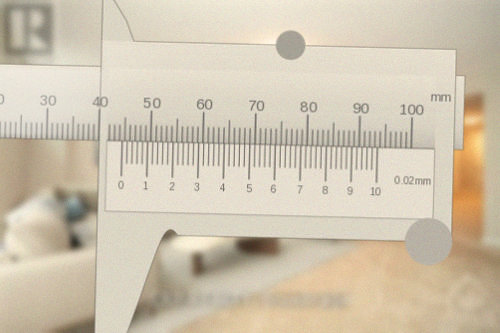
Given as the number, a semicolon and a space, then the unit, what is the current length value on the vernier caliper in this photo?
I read 44.5; mm
